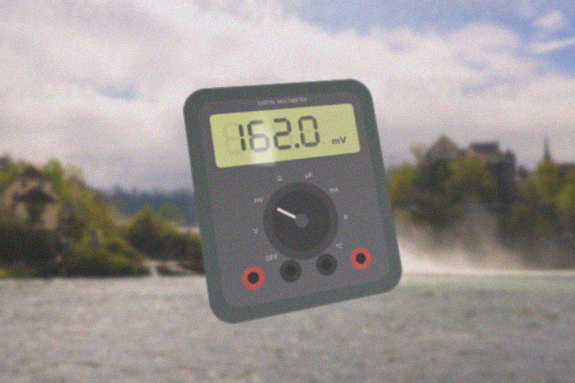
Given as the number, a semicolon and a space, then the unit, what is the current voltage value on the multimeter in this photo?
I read 162.0; mV
